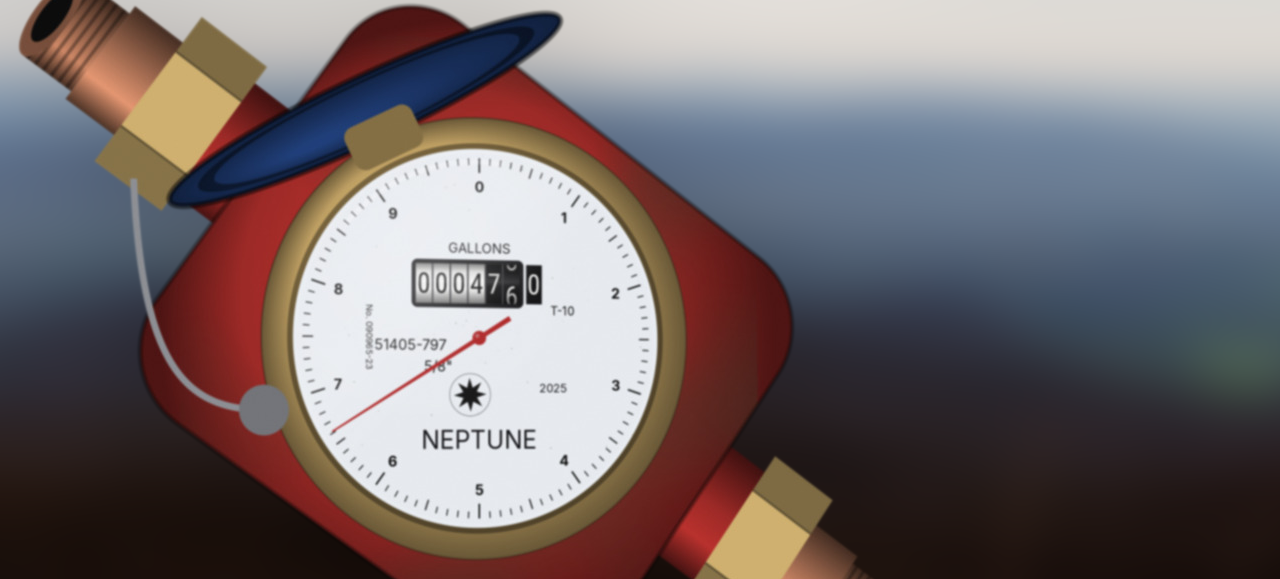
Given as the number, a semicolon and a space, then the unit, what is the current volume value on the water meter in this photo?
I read 4756.6; gal
